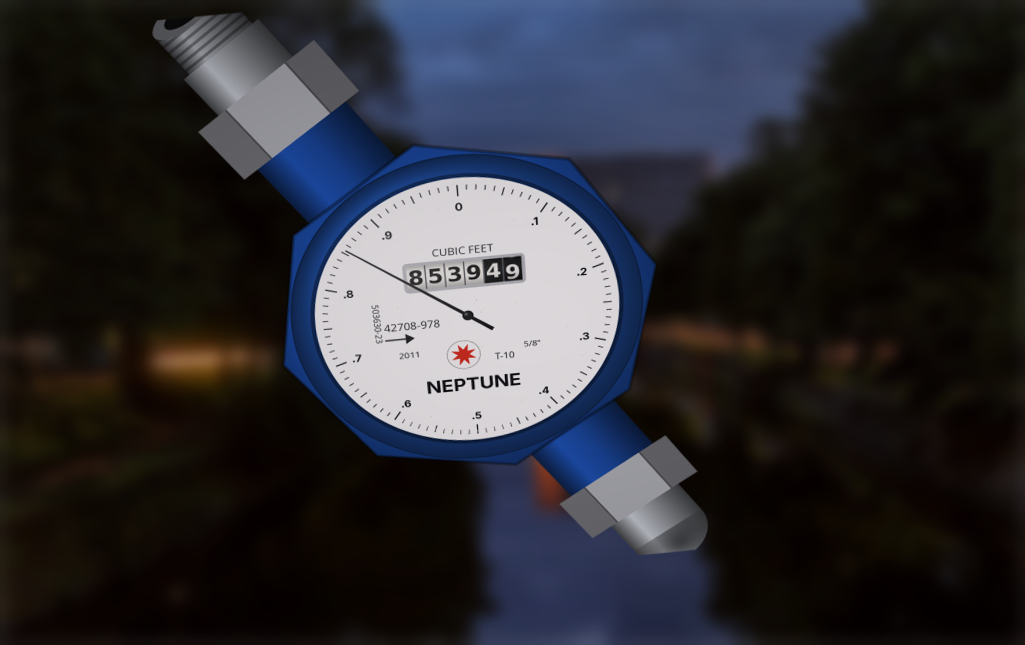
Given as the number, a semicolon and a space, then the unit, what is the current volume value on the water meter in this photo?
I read 853948.85; ft³
